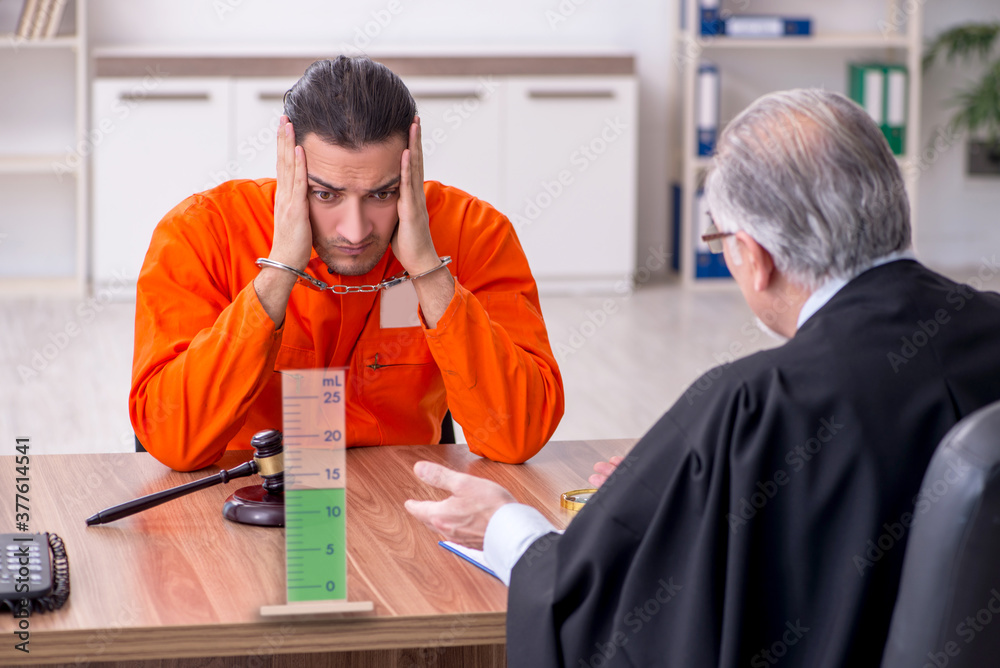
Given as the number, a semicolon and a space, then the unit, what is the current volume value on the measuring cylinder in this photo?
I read 13; mL
